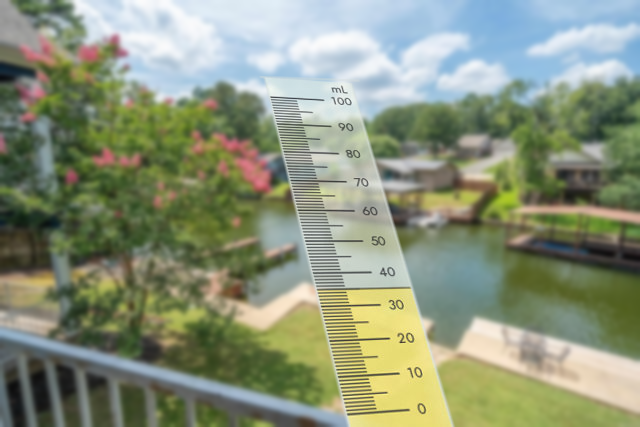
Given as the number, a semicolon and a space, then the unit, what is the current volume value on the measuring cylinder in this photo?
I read 35; mL
